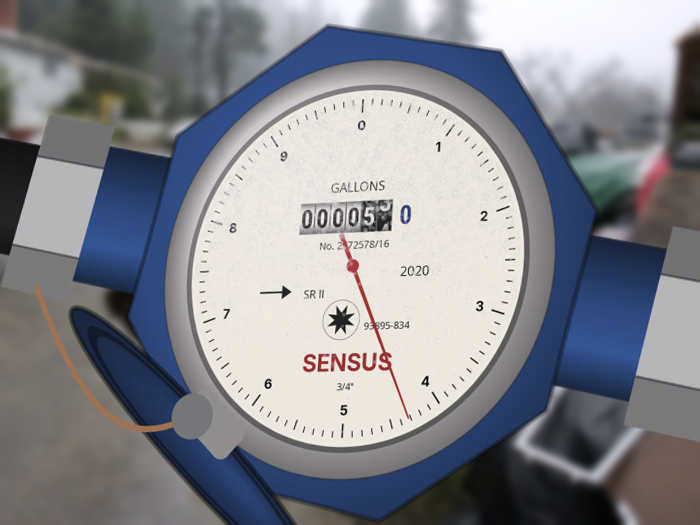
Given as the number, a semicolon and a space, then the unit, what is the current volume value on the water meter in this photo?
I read 534.3; gal
